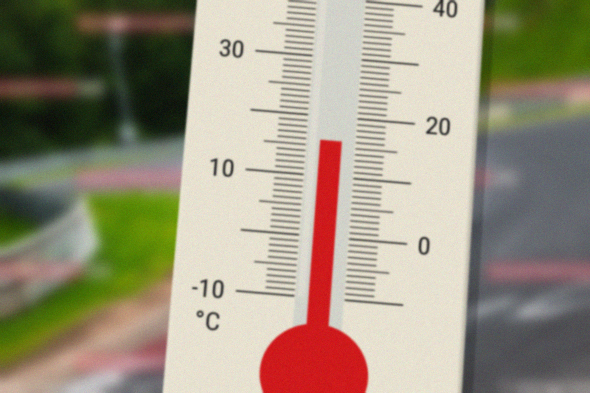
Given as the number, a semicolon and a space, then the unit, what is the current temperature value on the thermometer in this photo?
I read 16; °C
